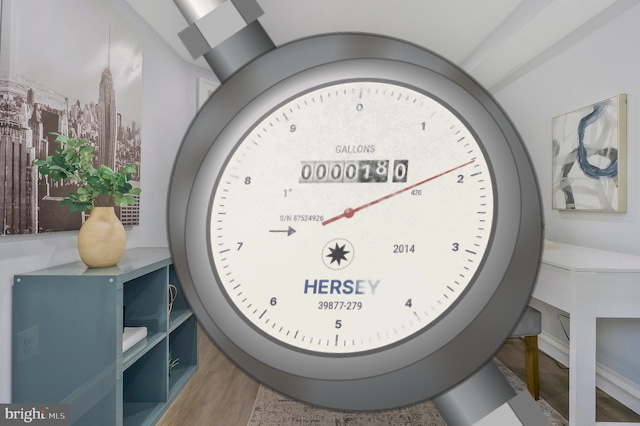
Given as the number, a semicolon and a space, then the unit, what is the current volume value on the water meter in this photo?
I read 181.8; gal
